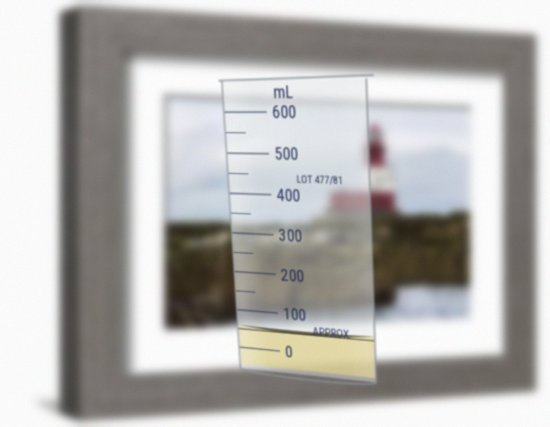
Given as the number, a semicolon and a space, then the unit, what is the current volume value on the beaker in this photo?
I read 50; mL
